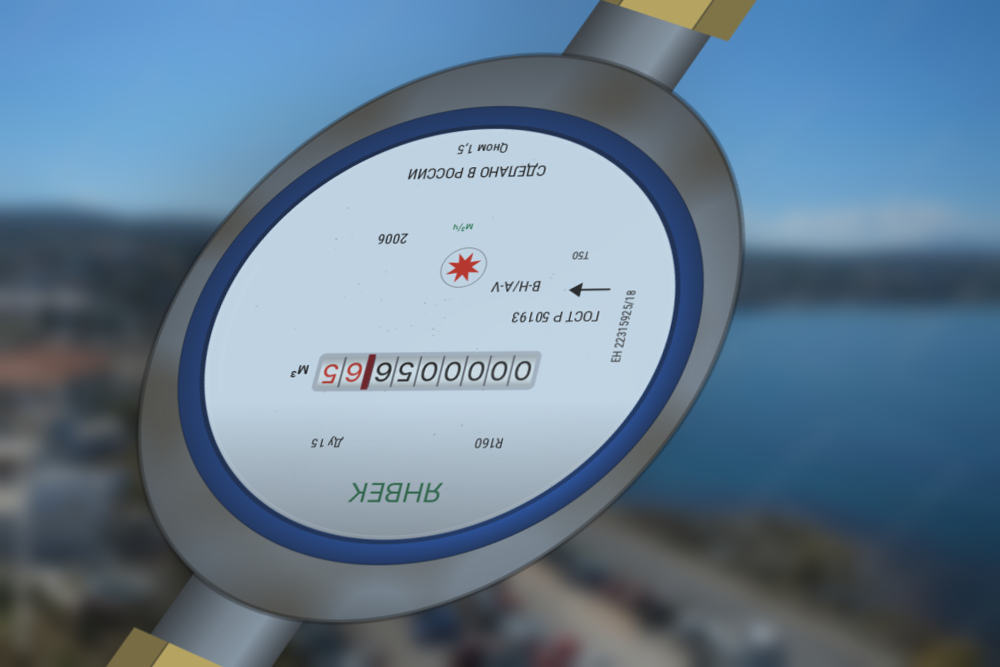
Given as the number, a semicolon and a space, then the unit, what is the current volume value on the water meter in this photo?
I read 56.65; m³
